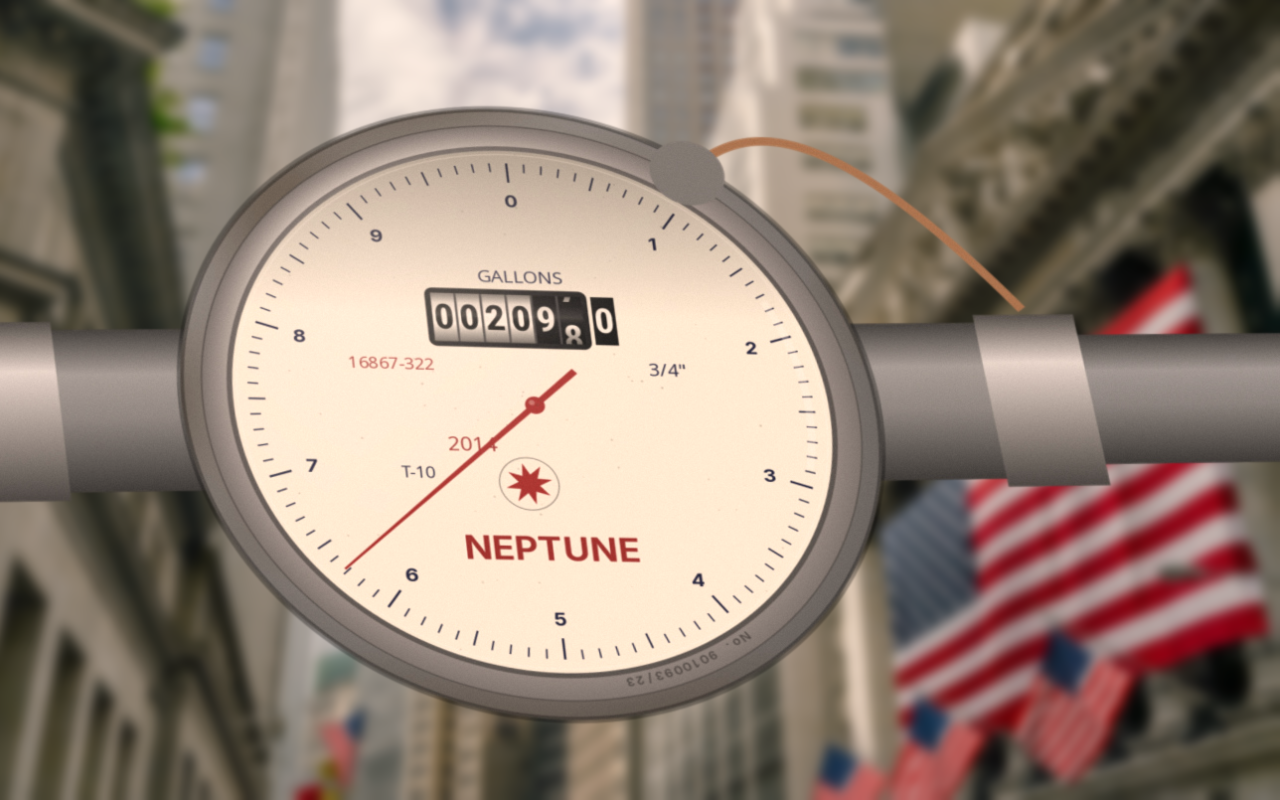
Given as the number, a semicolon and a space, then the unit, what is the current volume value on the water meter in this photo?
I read 20976.3; gal
